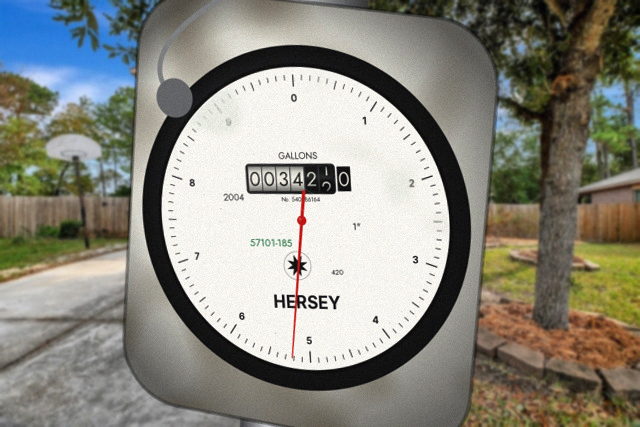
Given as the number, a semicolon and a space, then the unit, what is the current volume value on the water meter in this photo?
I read 34215.2; gal
